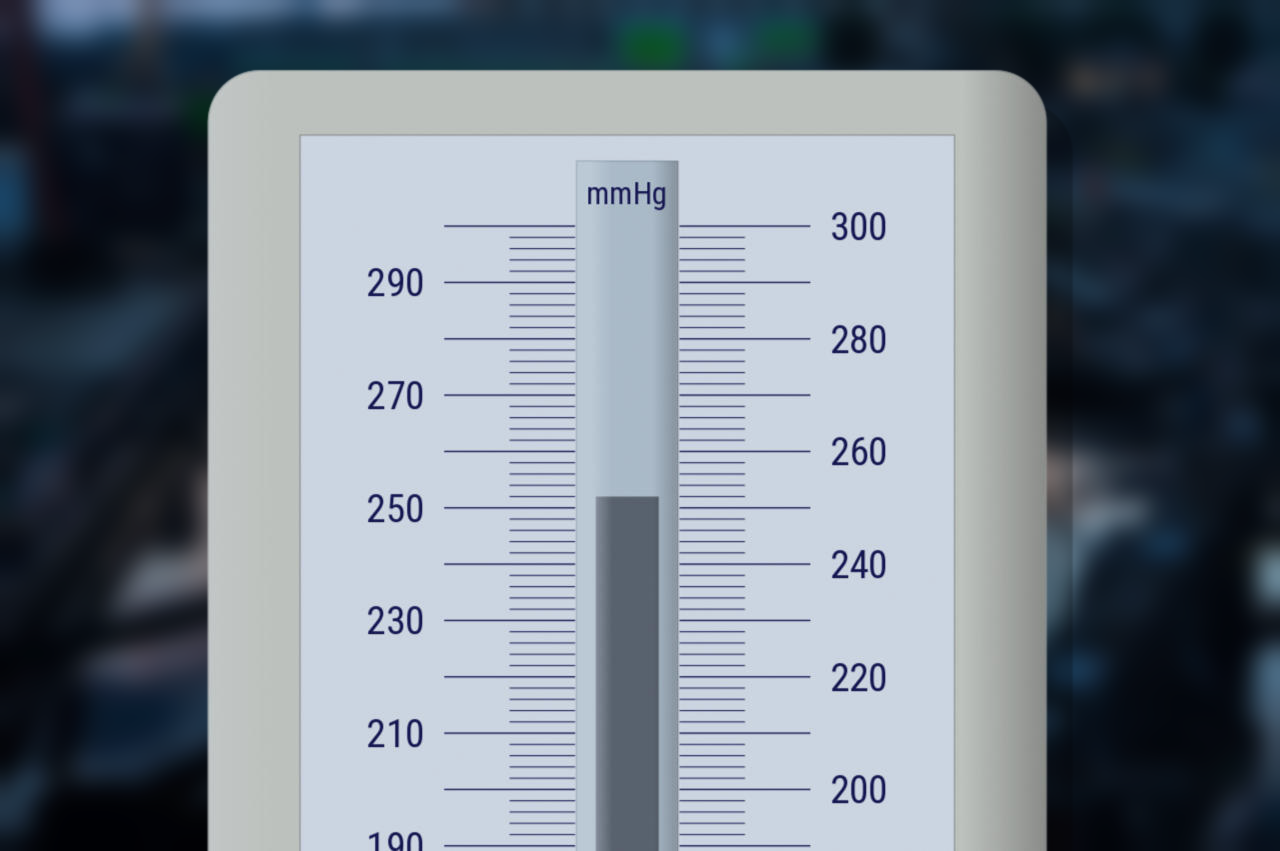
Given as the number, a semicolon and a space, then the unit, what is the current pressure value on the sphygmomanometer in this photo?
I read 252; mmHg
